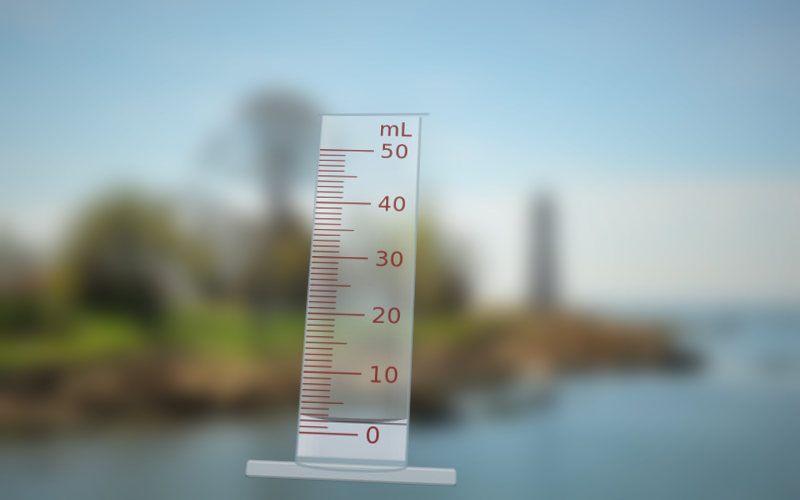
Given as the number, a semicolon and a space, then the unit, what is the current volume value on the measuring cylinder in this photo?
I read 2; mL
